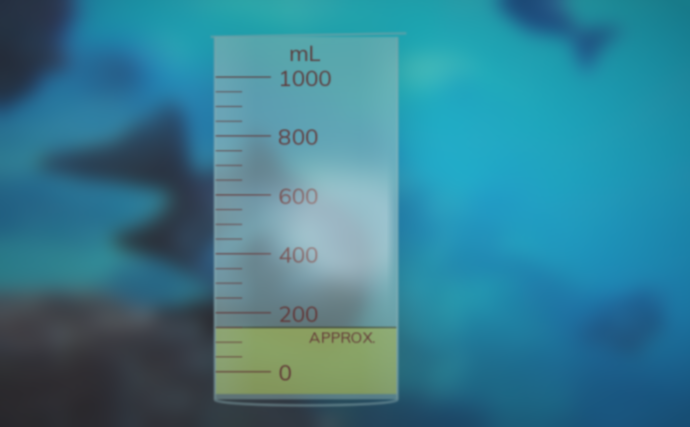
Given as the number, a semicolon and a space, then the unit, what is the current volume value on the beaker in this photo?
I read 150; mL
